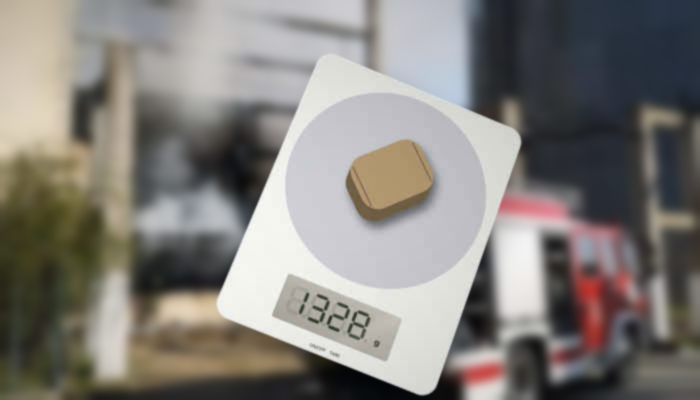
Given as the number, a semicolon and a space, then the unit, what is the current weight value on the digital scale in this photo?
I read 1328; g
